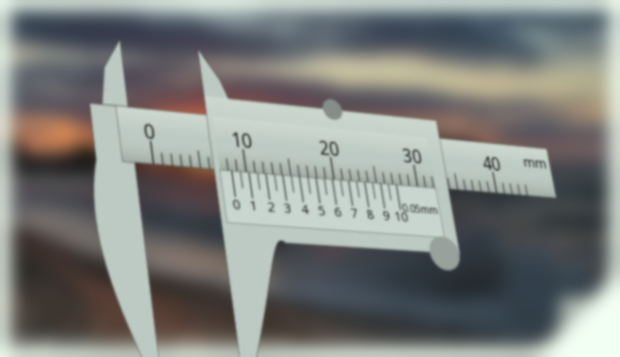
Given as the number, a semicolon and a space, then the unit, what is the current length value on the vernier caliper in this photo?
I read 8.4; mm
